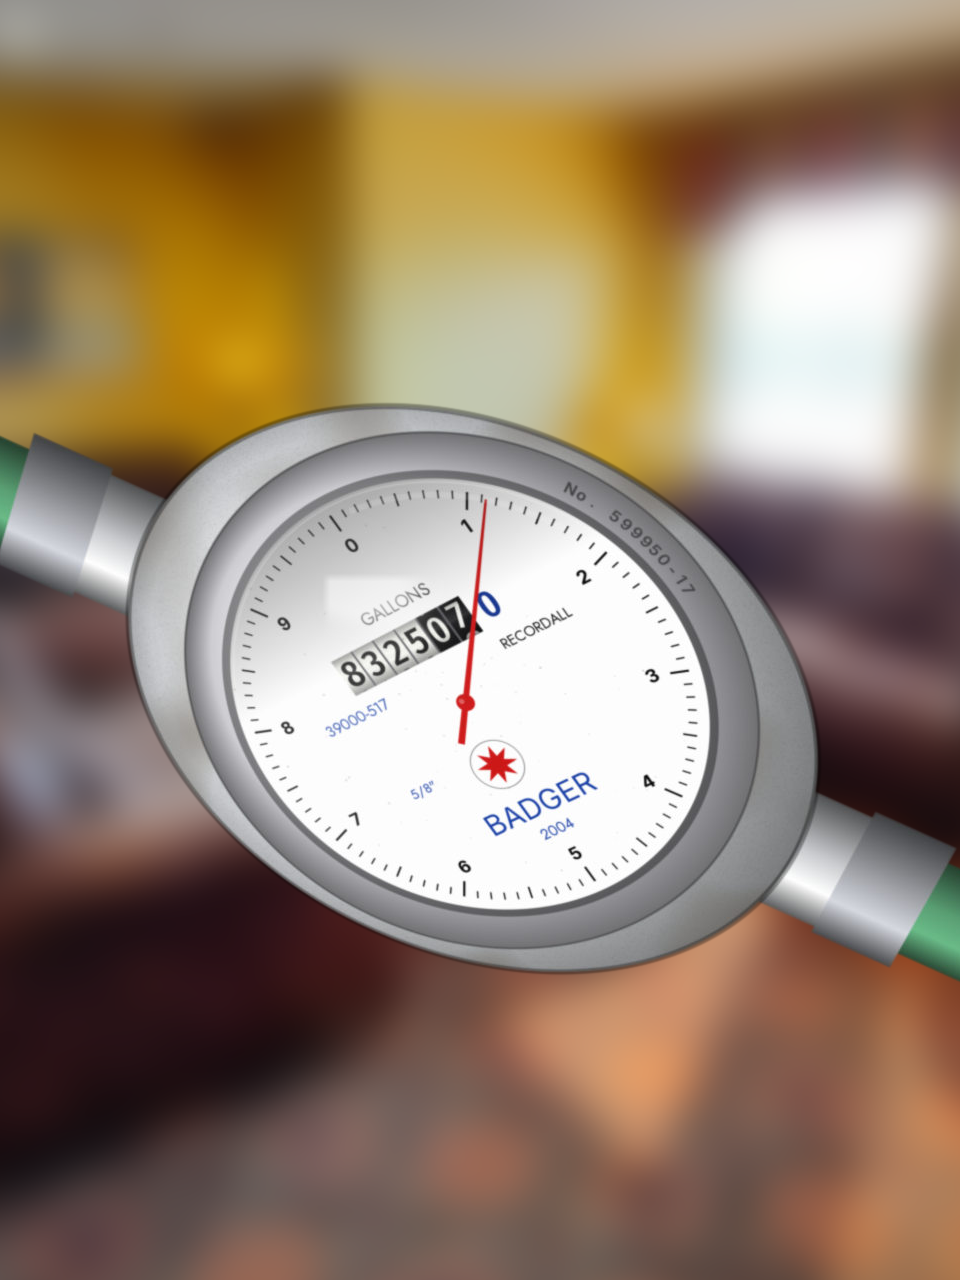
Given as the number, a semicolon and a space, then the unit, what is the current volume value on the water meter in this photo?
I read 8325071.1; gal
